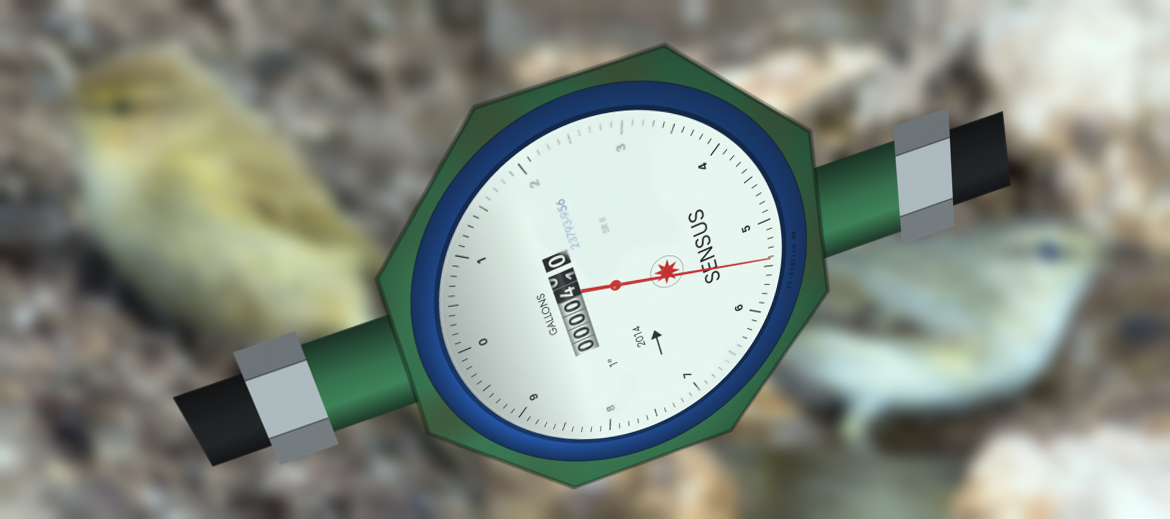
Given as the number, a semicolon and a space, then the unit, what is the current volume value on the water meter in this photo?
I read 405.4; gal
